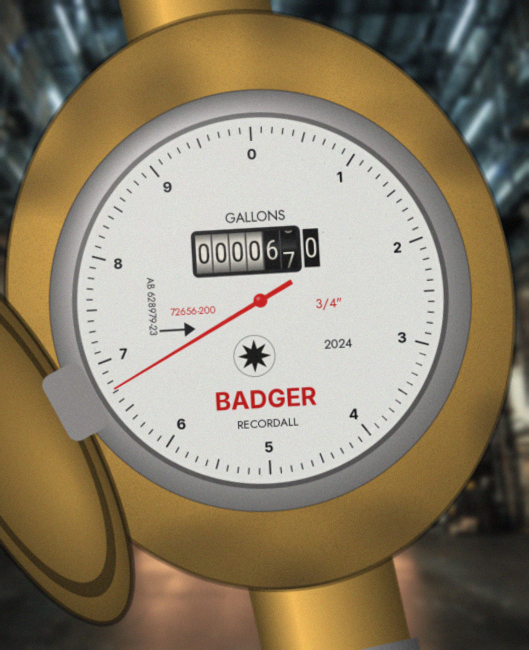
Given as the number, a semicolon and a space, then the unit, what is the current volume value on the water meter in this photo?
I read 666.7; gal
